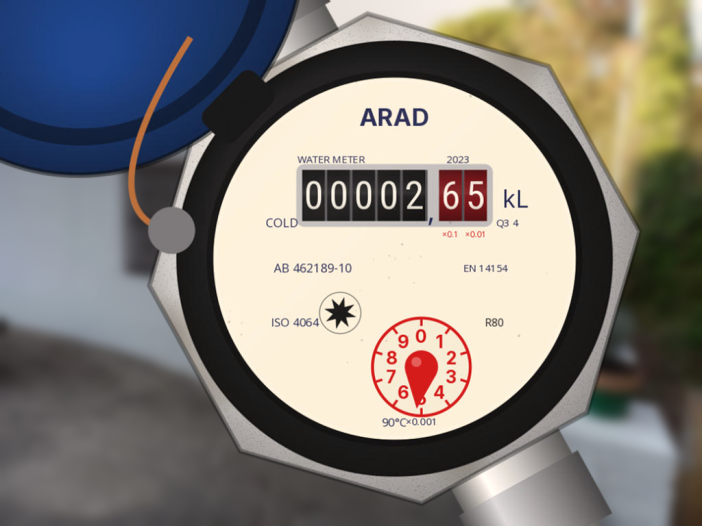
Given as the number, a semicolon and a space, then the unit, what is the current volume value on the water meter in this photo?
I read 2.655; kL
